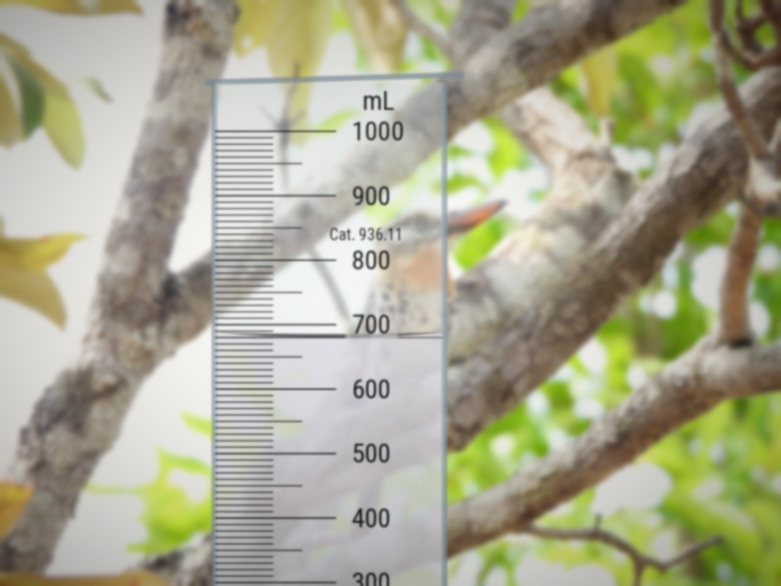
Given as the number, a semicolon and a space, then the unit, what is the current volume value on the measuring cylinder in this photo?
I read 680; mL
